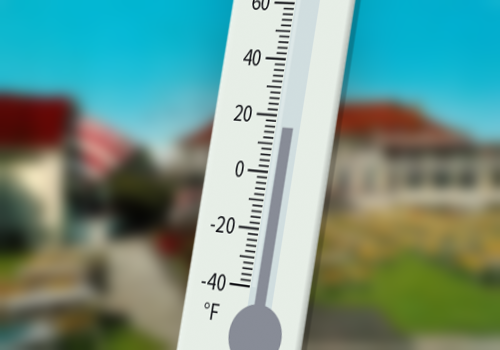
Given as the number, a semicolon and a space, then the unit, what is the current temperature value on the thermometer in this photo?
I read 16; °F
